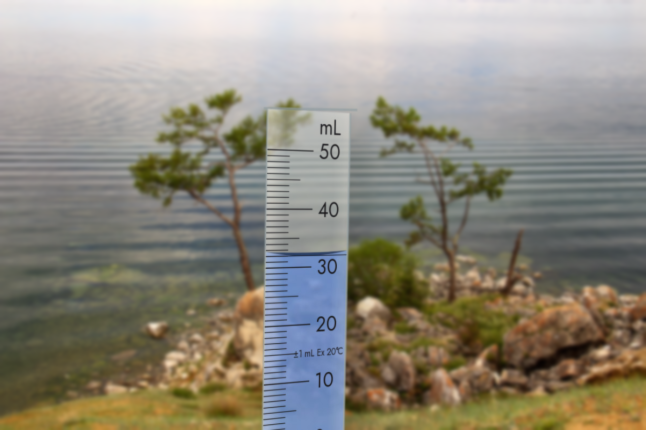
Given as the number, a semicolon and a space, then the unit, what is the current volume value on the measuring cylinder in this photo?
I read 32; mL
